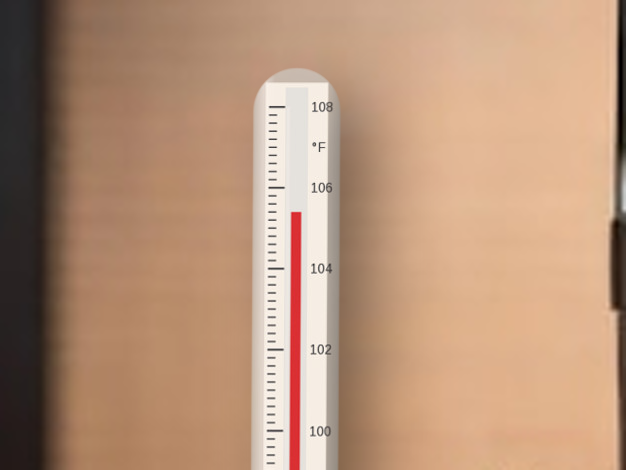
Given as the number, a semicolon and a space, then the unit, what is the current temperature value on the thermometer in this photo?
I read 105.4; °F
